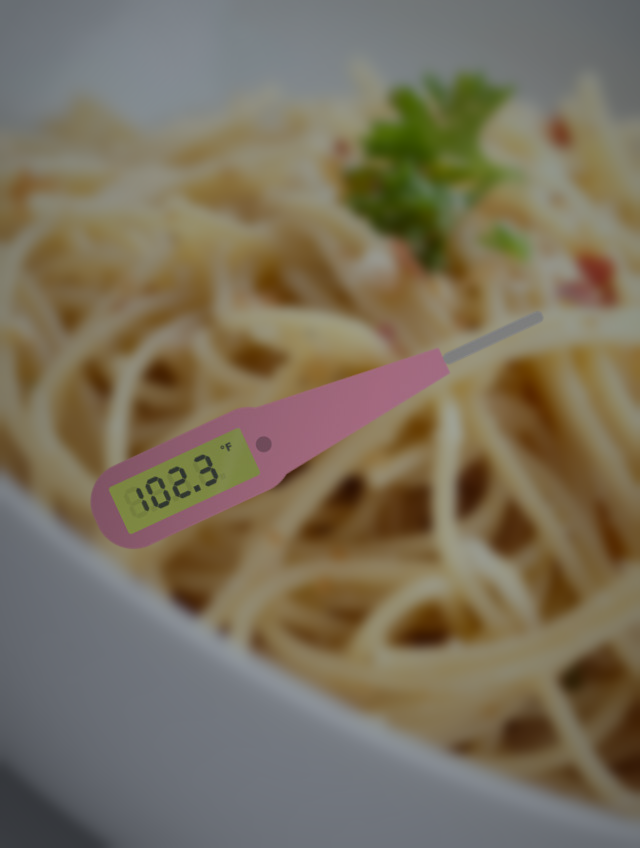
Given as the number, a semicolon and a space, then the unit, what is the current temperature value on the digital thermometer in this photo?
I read 102.3; °F
